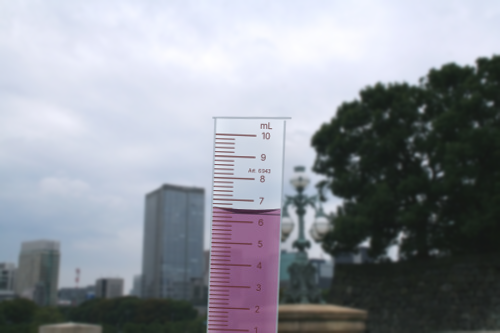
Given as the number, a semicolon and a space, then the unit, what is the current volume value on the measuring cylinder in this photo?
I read 6.4; mL
